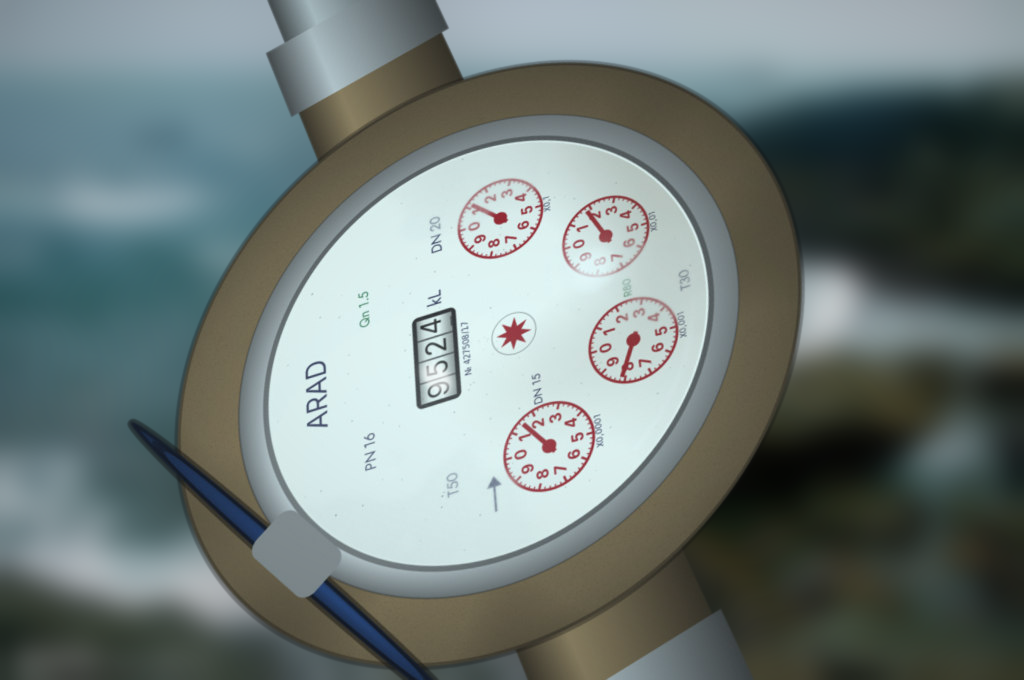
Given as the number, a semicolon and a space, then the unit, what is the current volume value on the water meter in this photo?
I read 9524.1181; kL
